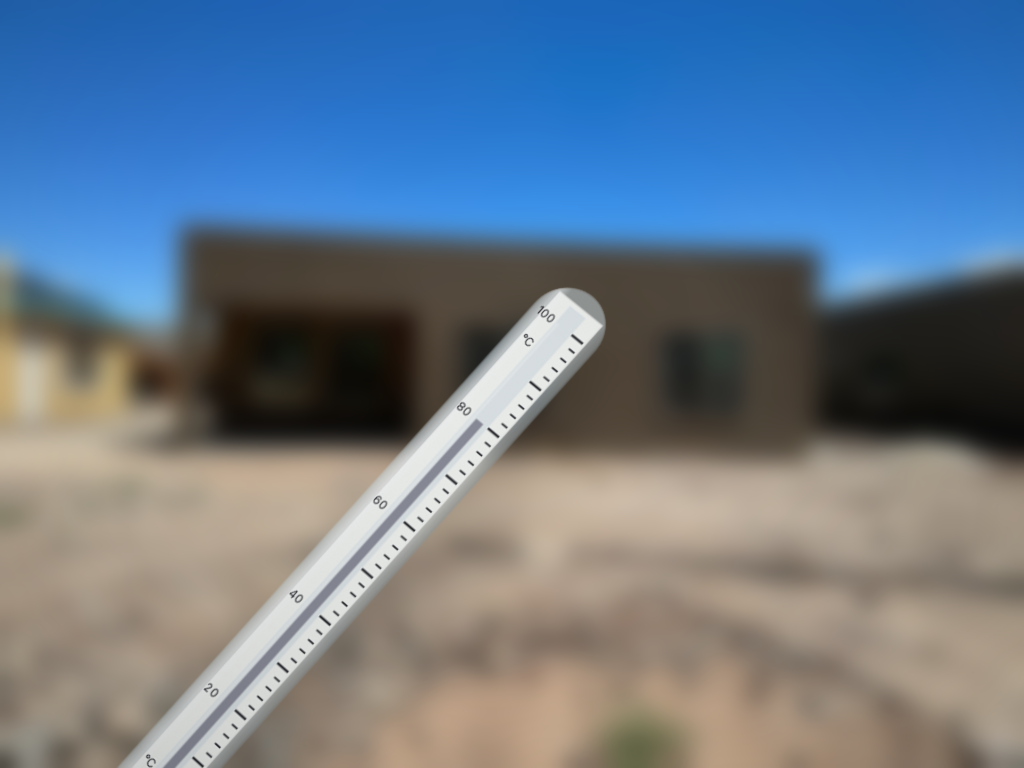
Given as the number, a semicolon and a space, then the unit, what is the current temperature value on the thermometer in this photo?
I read 80; °C
